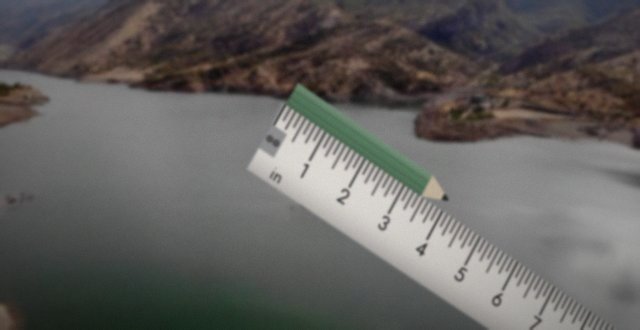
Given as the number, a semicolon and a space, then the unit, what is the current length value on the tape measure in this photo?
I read 4; in
